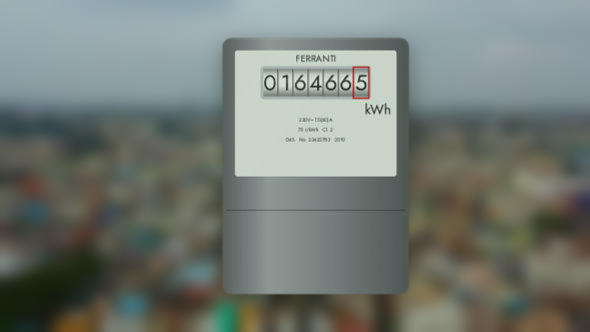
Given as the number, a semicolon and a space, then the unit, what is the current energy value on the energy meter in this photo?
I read 16466.5; kWh
